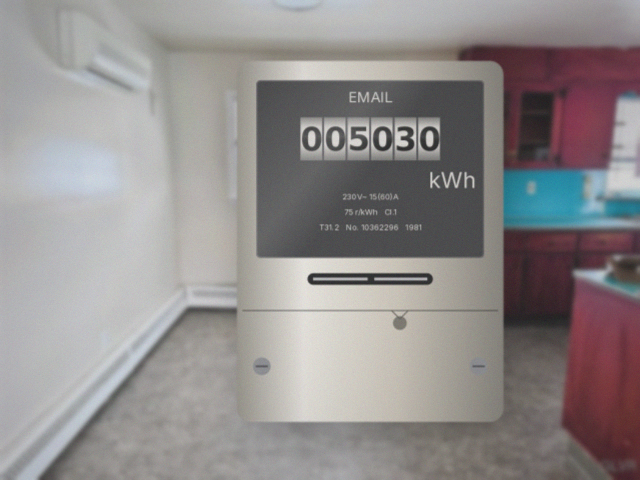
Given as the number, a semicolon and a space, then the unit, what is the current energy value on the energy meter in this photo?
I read 5030; kWh
